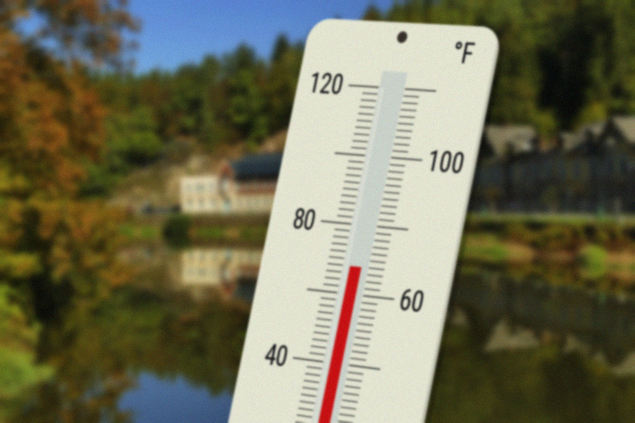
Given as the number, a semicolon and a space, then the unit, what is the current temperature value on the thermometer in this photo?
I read 68; °F
